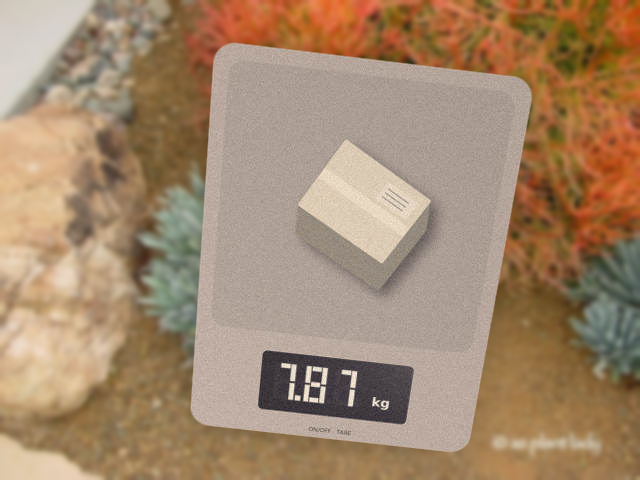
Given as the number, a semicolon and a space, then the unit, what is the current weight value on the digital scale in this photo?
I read 7.87; kg
